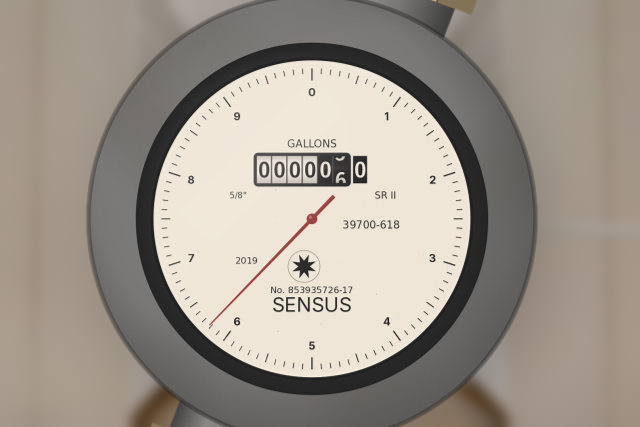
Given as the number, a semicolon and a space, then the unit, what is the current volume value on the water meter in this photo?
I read 56.2; gal
